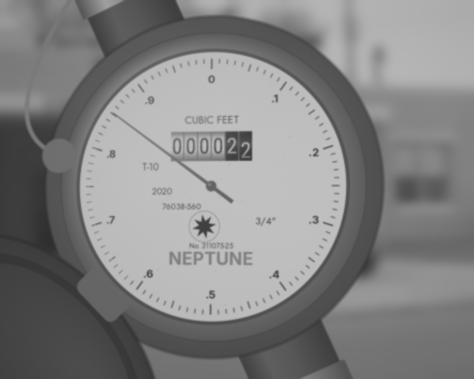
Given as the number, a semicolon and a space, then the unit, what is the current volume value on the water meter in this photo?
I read 21.85; ft³
